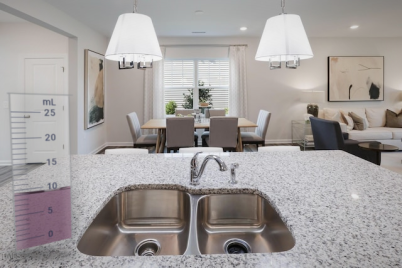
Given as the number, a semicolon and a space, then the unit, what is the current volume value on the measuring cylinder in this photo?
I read 9; mL
